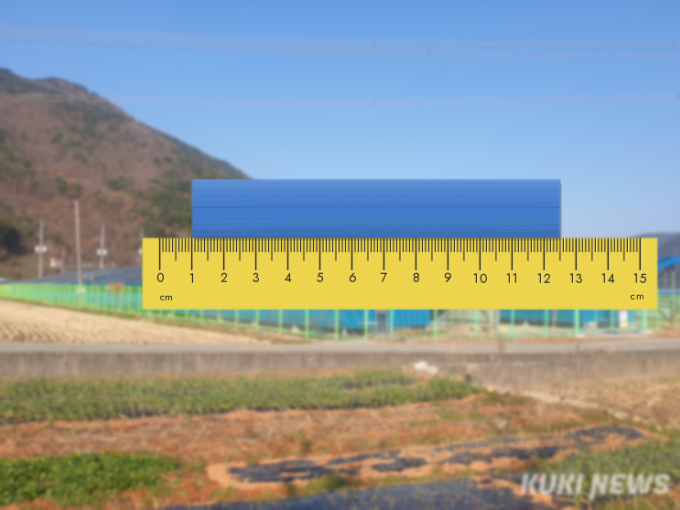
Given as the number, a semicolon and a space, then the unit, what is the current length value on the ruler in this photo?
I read 11.5; cm
